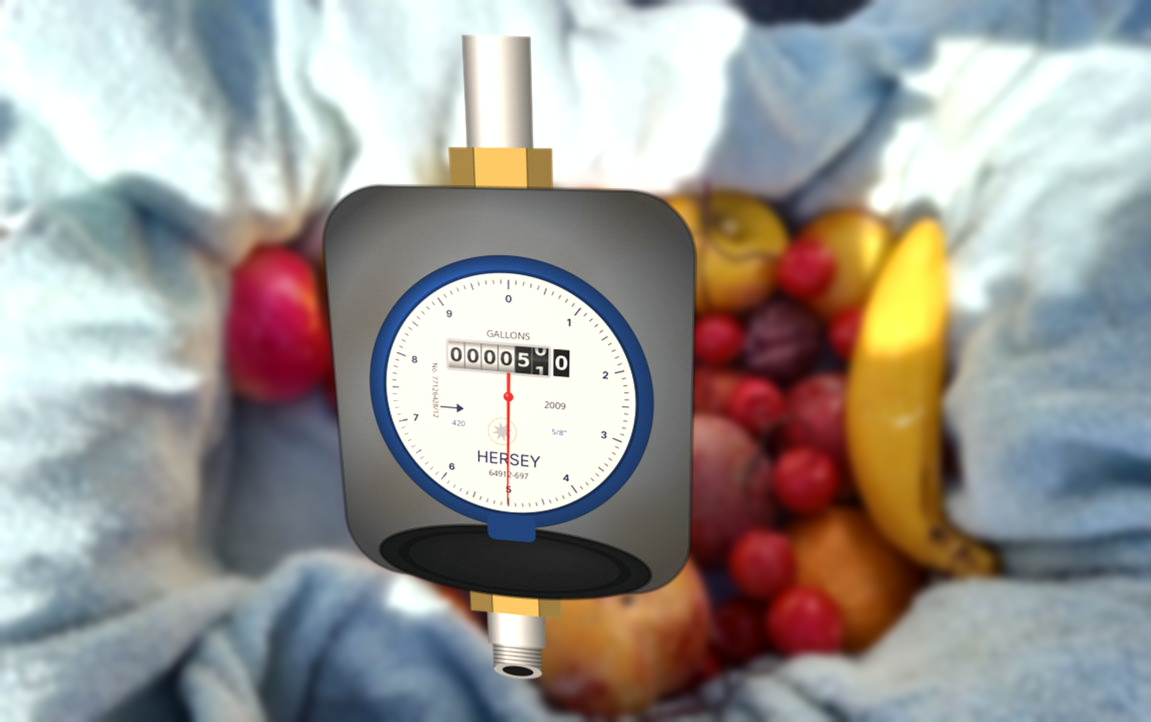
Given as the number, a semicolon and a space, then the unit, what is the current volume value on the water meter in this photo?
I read 505.0; gal
